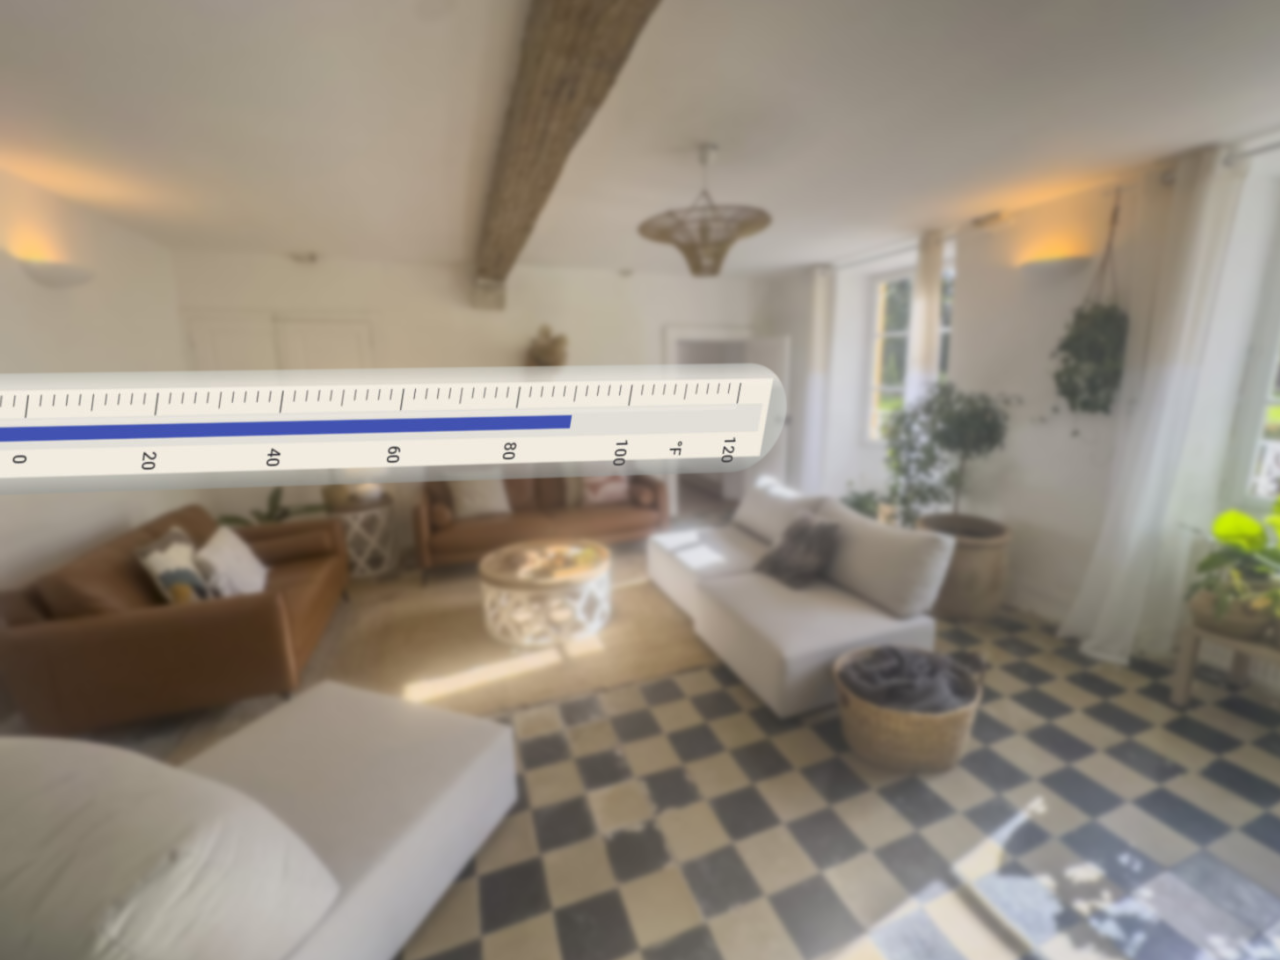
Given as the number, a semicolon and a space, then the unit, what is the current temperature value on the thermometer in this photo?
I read 90; °F
